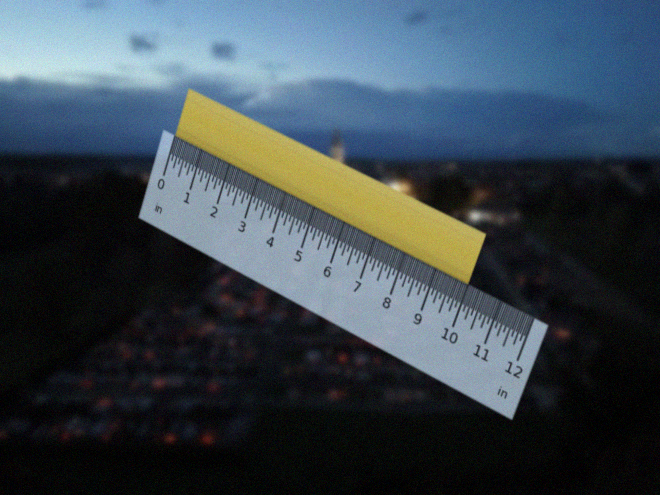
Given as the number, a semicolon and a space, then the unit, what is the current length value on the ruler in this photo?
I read 10; in
